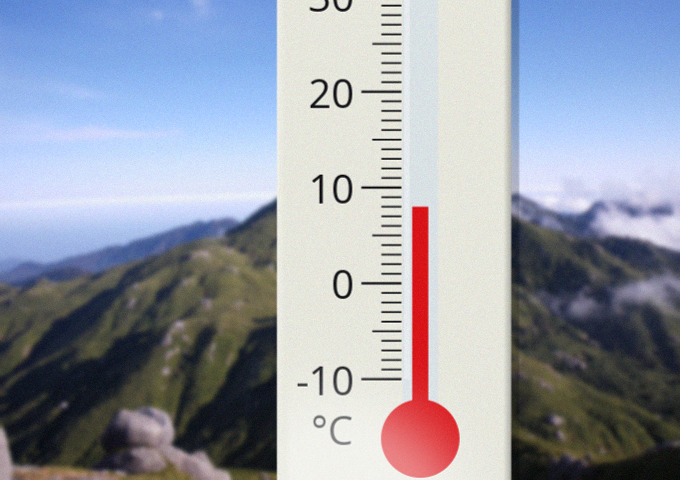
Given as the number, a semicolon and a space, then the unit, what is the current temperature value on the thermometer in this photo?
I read 8; °C
